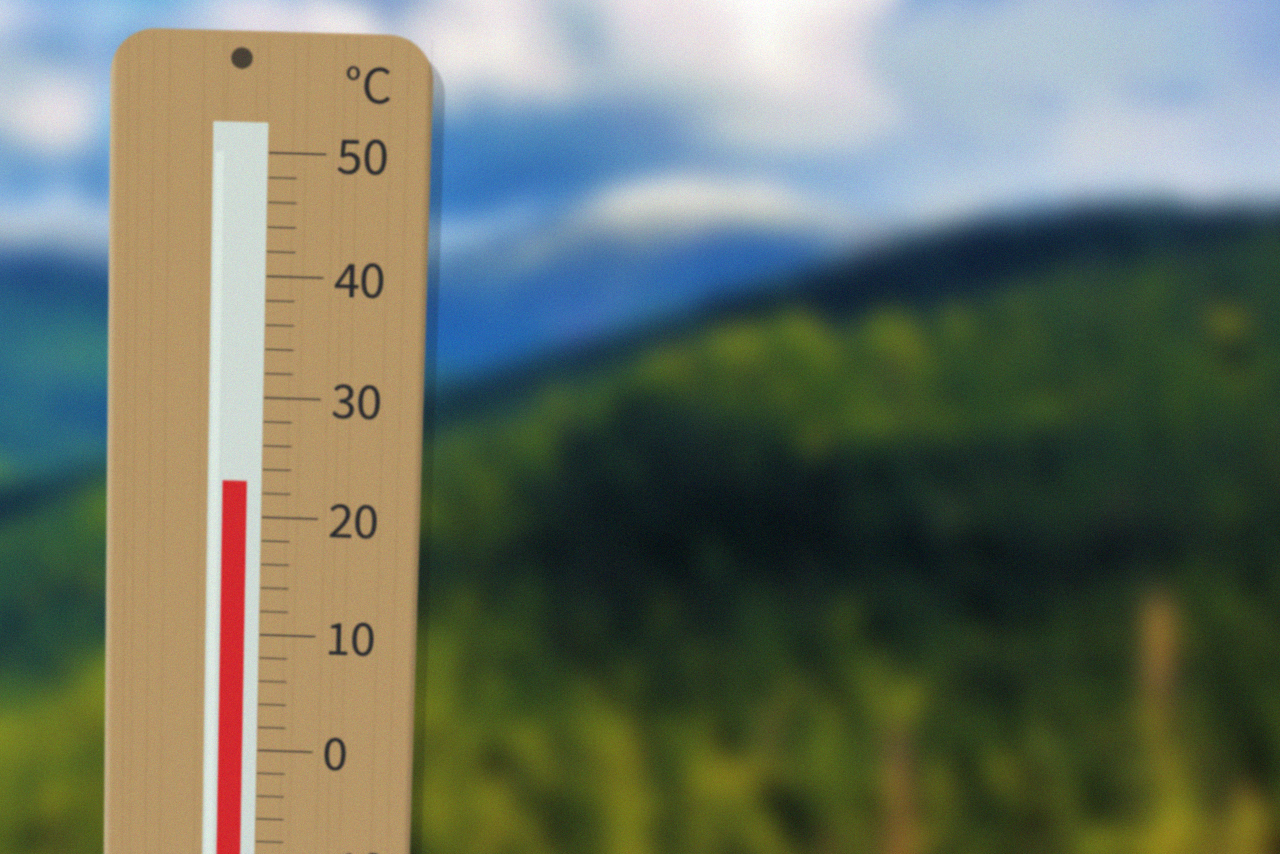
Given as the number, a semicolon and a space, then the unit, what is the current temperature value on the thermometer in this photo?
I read 23; °C
